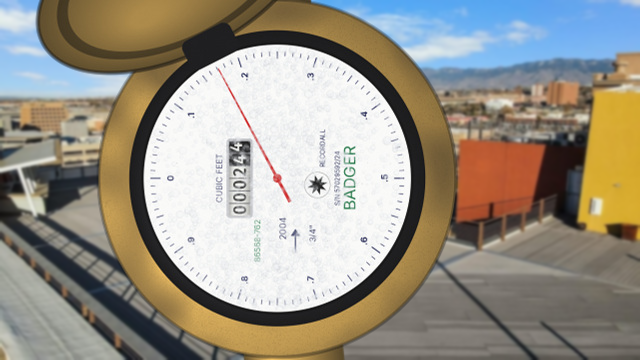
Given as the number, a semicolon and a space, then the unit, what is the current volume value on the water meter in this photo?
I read 244.17; ft³
